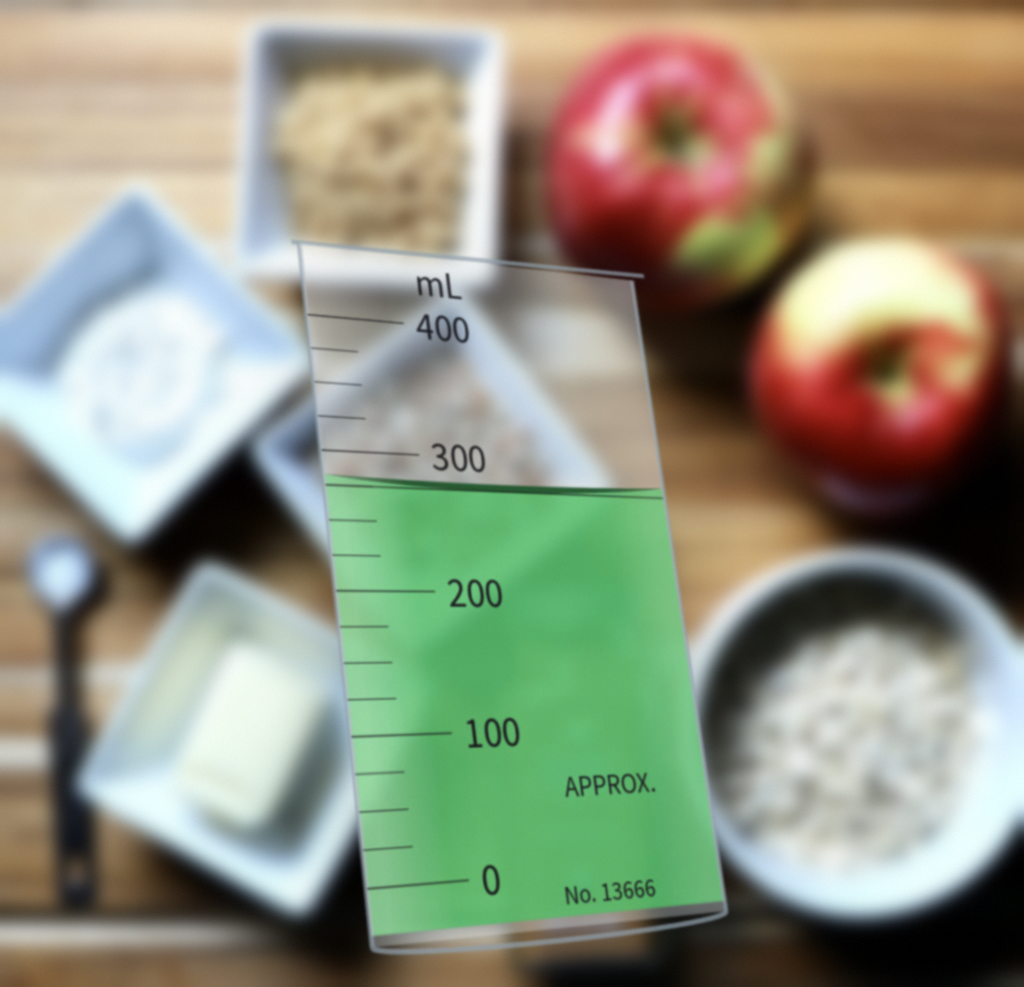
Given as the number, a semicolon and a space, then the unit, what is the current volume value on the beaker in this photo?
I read 275; mL
